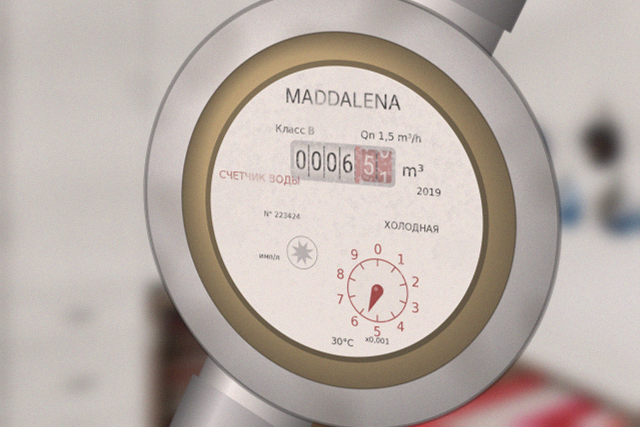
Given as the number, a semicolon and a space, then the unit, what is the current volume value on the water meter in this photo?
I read 6.505; m³
